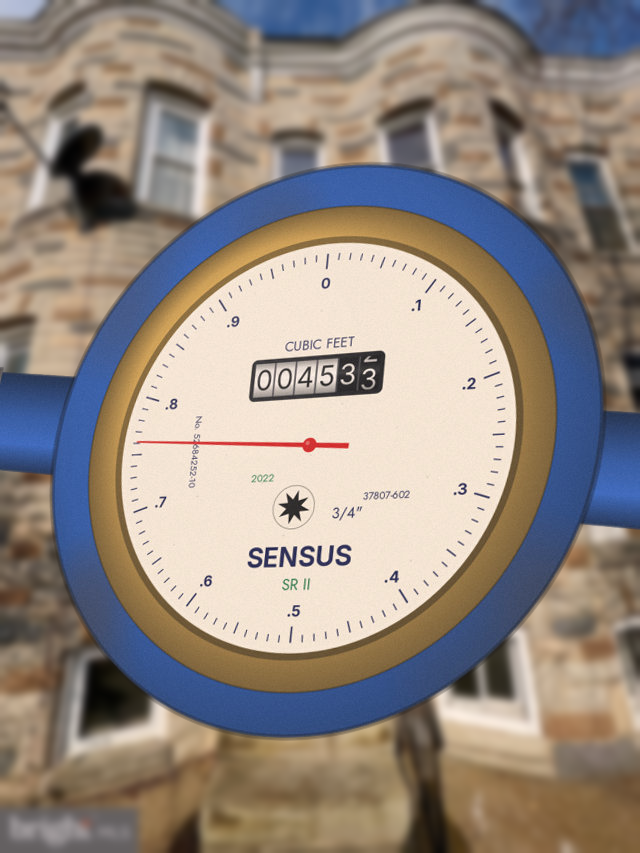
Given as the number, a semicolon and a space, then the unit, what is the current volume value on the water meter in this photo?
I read 4532.76; ft³
